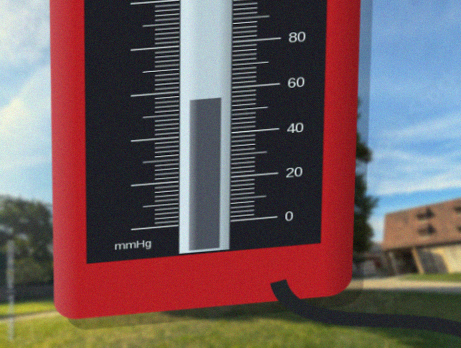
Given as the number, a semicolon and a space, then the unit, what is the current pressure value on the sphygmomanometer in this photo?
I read 56; mmHg
